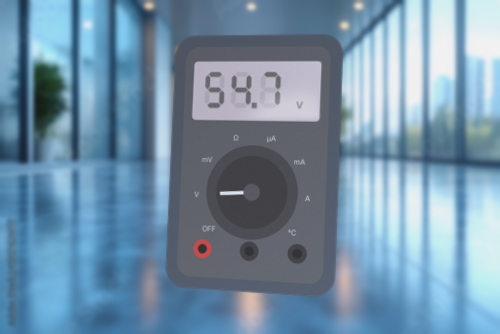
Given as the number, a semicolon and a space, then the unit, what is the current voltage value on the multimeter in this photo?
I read 54.7; V
